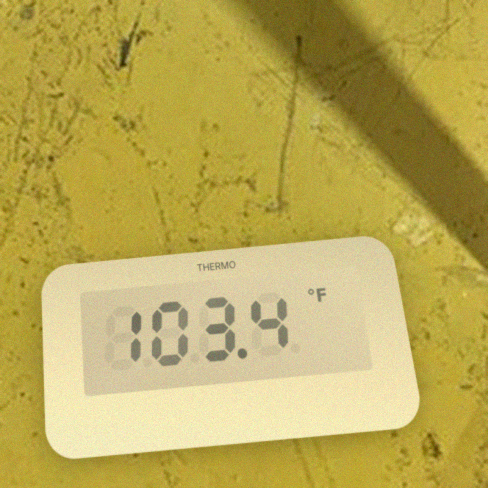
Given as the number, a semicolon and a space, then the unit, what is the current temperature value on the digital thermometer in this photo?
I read 103.4; °F
